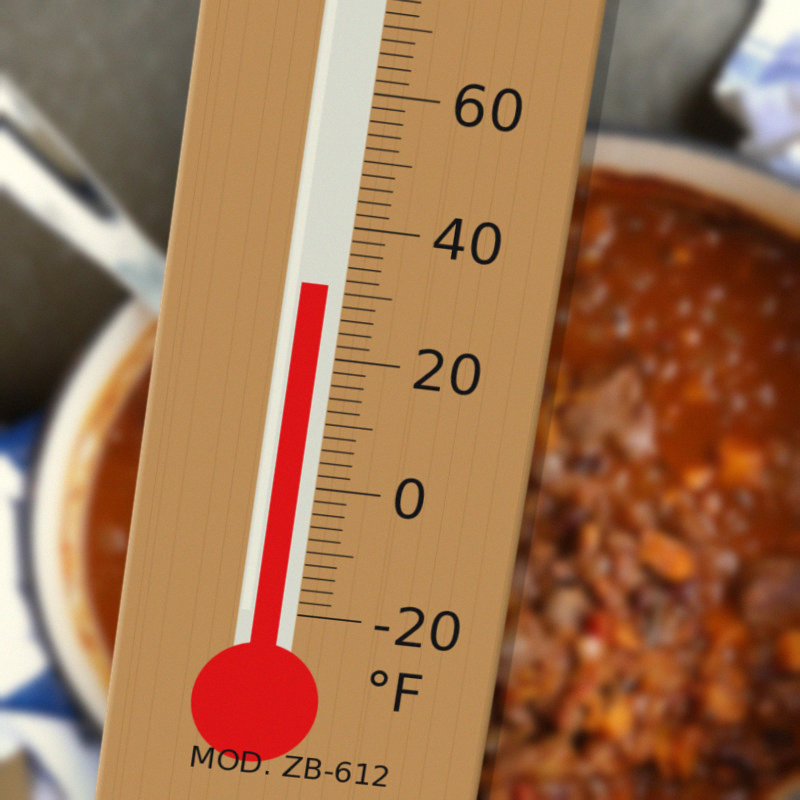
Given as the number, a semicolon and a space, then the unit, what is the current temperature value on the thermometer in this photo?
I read 31; °F
